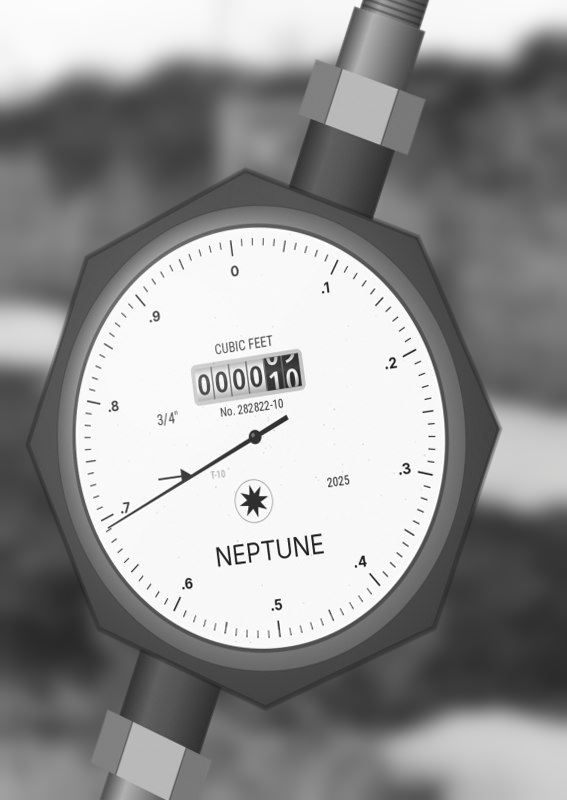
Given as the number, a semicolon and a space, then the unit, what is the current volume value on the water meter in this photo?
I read 9.69; ft³
